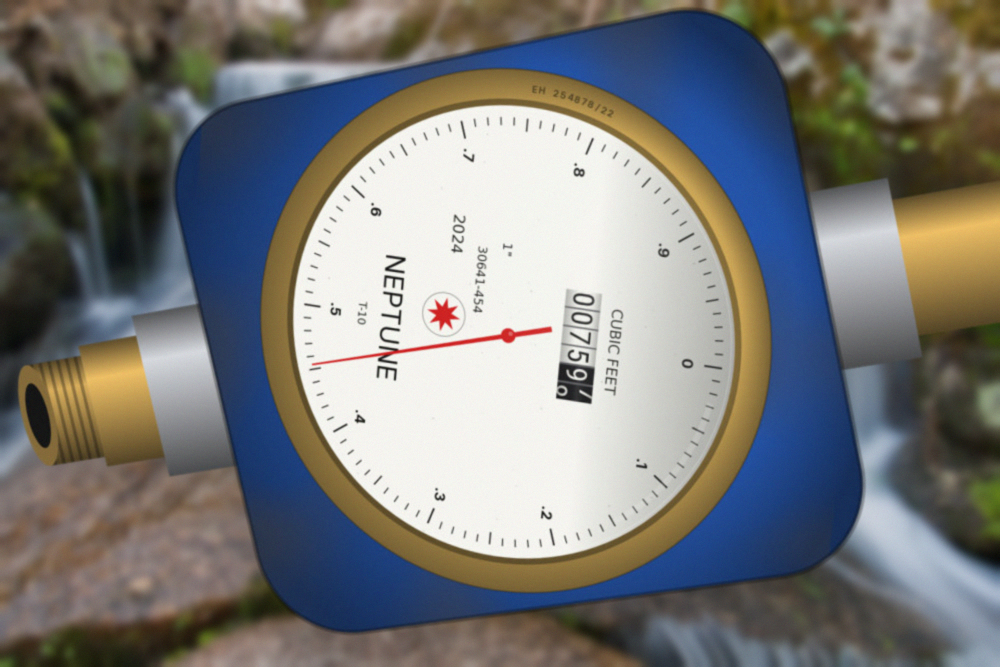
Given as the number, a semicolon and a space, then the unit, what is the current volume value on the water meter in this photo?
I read 7597.45; ft³
